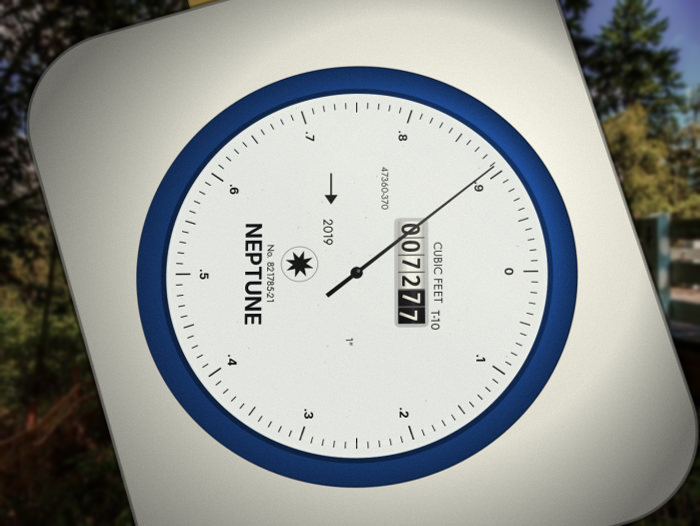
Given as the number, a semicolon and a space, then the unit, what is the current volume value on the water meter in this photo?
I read 7276.89; ft³
